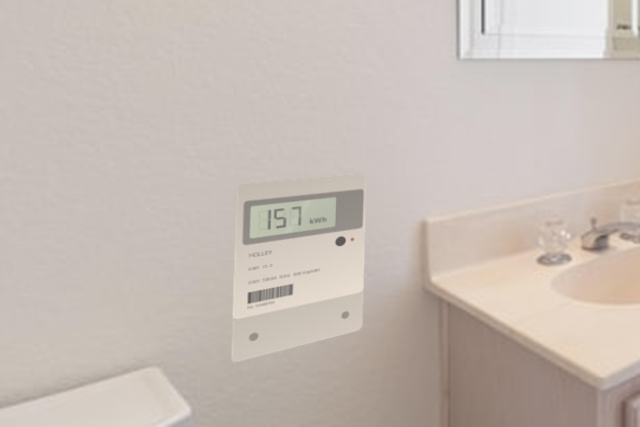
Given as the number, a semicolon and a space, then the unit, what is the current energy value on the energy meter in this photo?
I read 157; kWh
